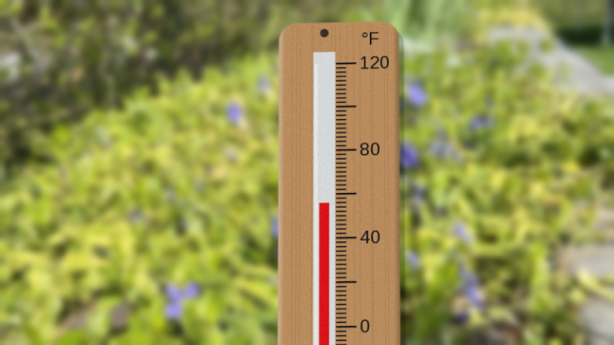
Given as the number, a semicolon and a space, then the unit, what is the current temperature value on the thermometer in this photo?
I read 56; °F
